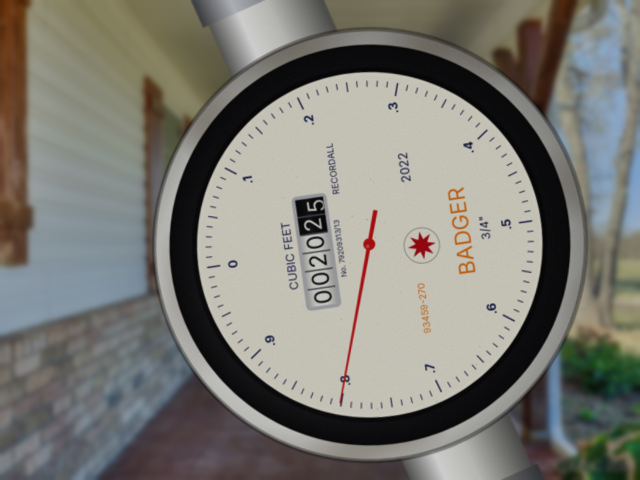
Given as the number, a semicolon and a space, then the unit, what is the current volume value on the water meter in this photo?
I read 2024.80; ft³
